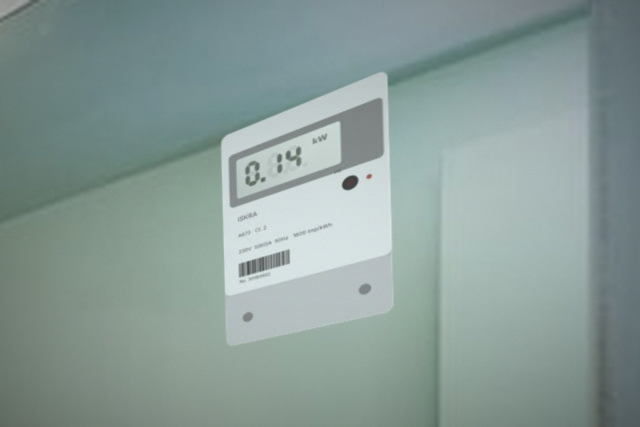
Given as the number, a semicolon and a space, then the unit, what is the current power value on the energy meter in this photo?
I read 0.14; kW
